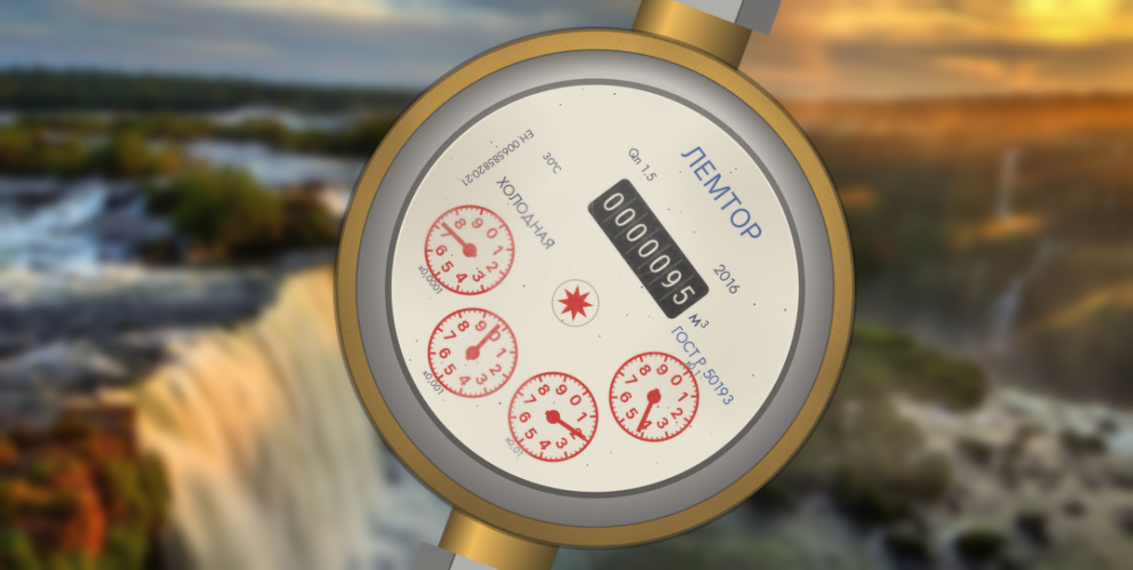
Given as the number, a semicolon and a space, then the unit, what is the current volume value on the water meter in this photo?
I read 95.4197; m³
